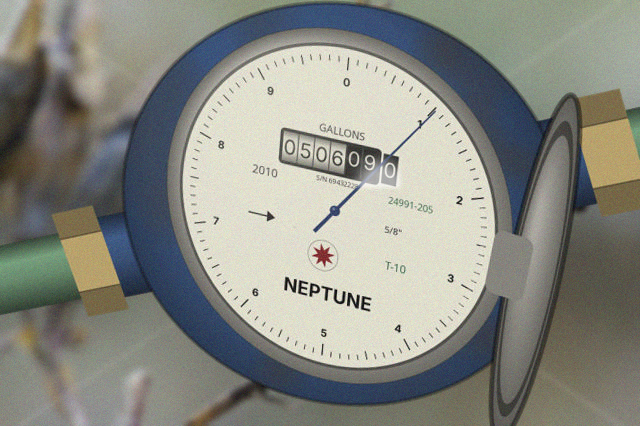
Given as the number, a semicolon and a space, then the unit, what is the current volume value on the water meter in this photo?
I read 506091.0; gal
